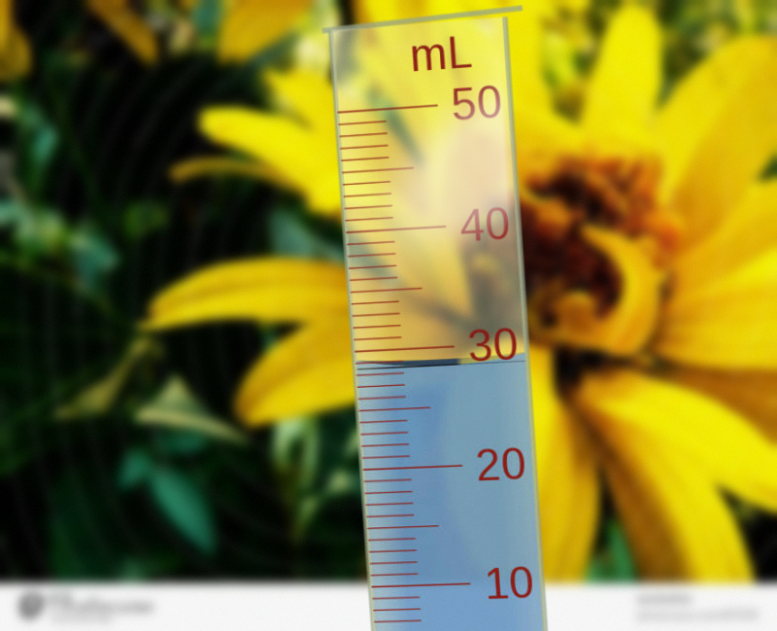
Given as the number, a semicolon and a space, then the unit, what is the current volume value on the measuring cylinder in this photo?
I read 28.5; mL
